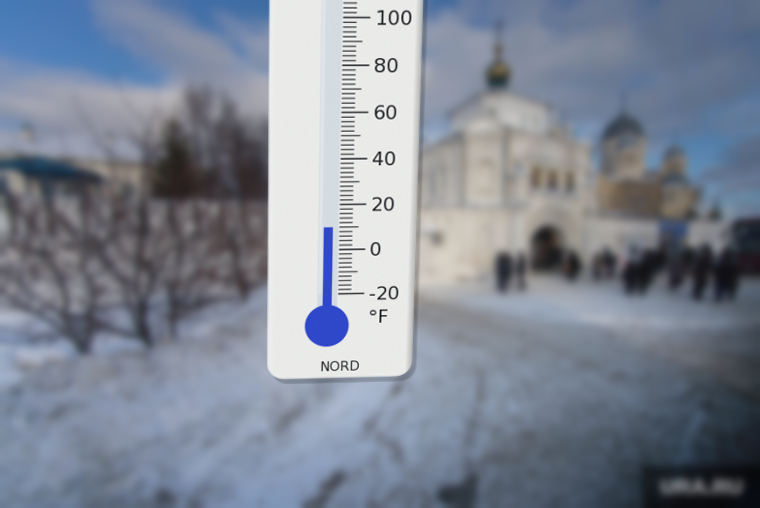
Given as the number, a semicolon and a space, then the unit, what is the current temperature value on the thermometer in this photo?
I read 10; °F
